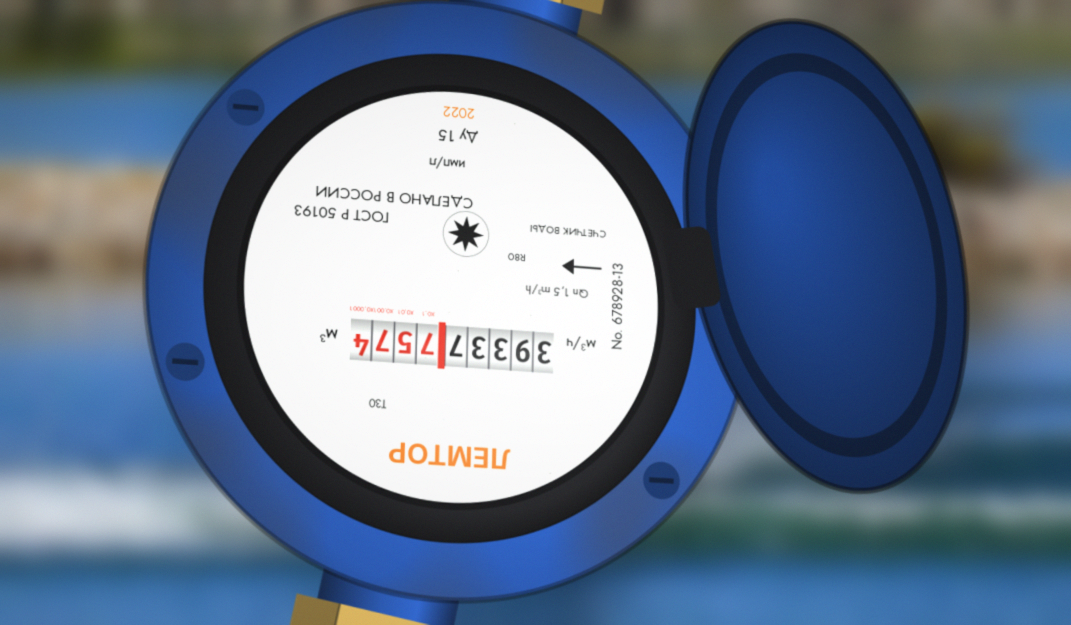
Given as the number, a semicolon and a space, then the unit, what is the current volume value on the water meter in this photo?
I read 39337.7574; m³
